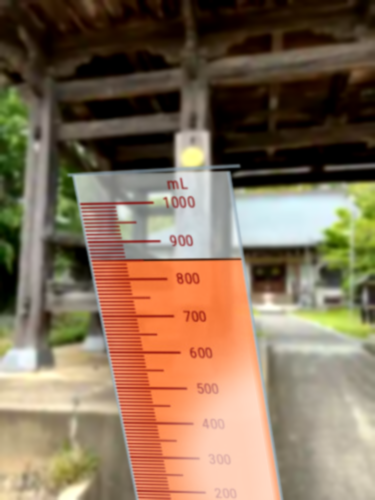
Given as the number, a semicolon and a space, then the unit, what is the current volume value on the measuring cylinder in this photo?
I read 850; mL
